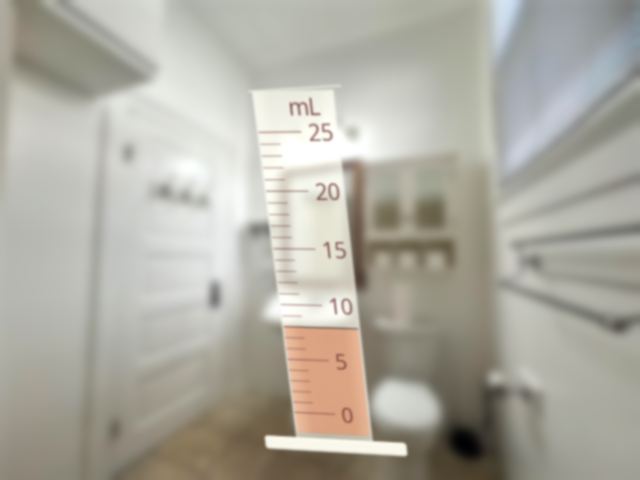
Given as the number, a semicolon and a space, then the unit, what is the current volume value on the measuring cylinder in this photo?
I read 8; mL
